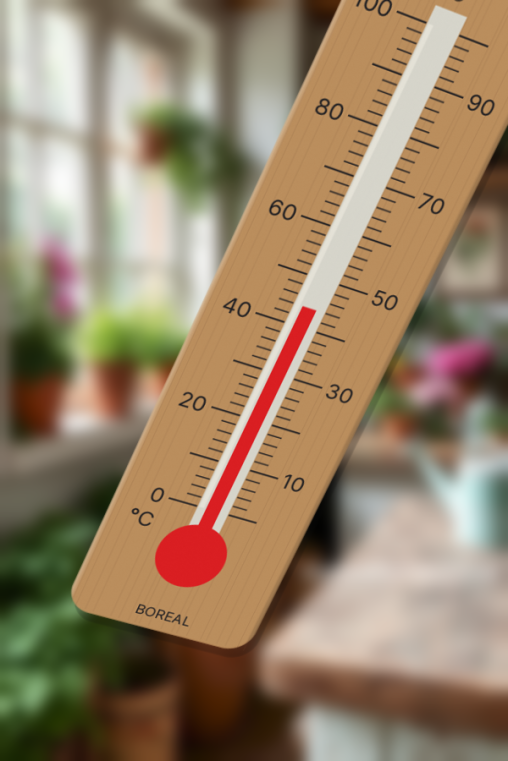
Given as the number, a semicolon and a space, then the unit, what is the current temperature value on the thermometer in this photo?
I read 44; °C
